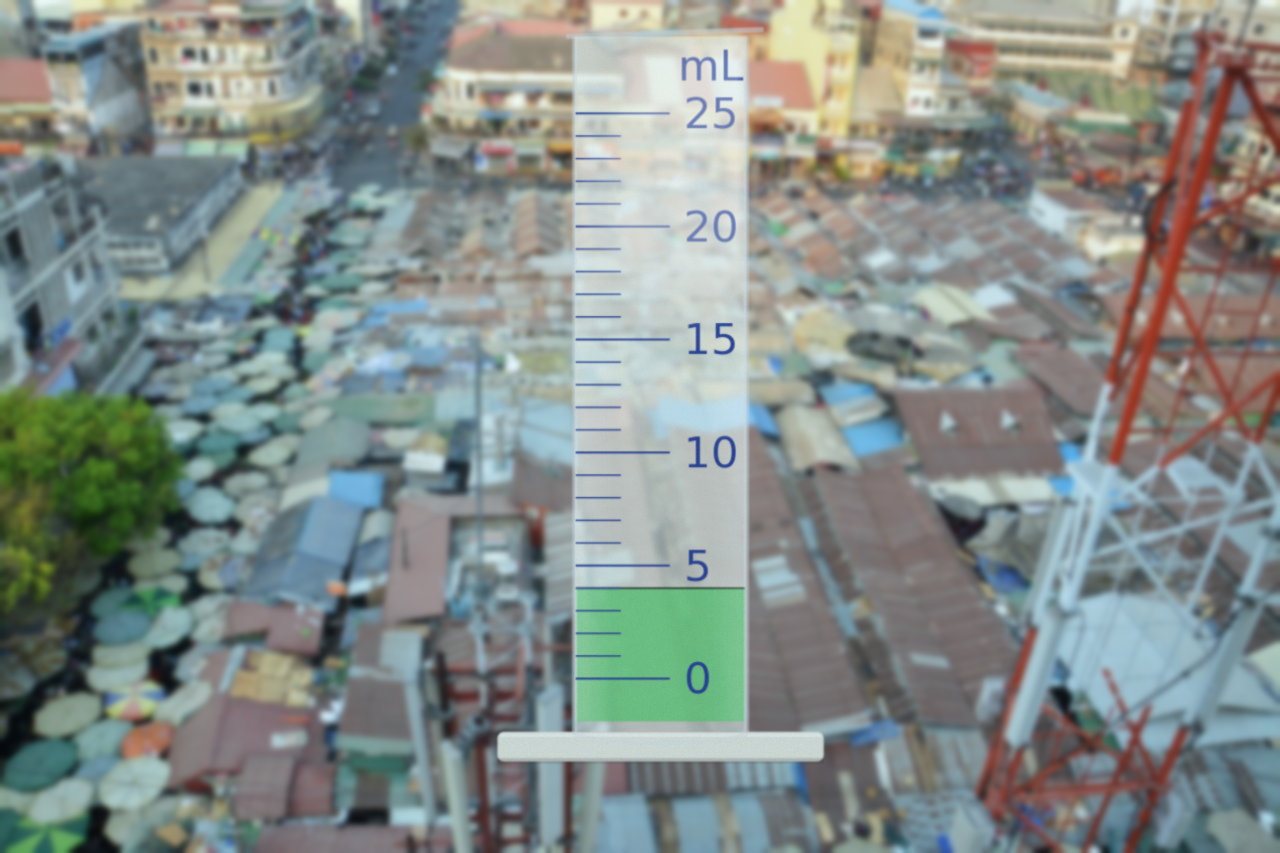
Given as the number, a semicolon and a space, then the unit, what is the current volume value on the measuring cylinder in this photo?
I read 4; mL
